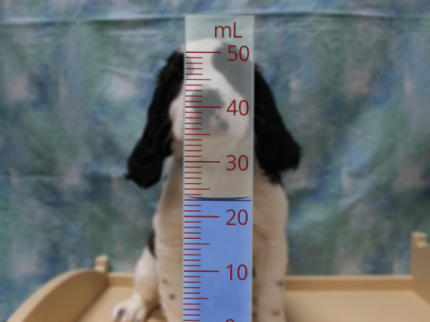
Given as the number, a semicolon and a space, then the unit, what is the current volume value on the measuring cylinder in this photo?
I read 23; mL
